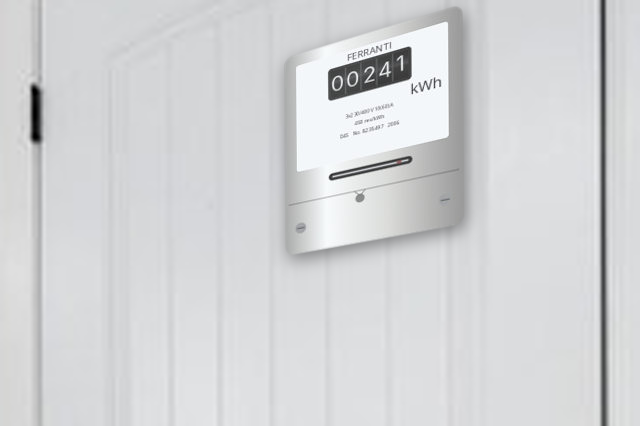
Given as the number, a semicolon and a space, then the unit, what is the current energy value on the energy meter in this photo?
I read 241; kWh
